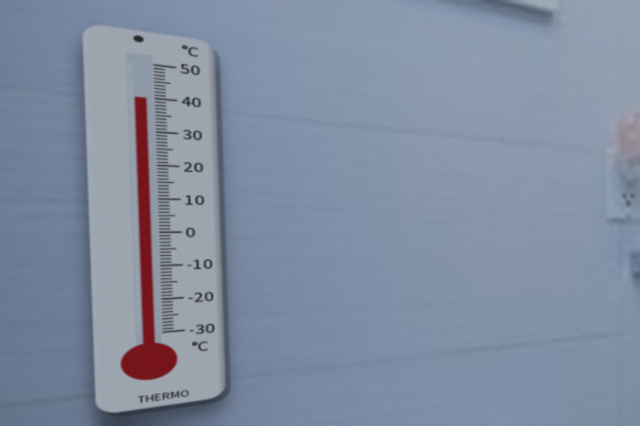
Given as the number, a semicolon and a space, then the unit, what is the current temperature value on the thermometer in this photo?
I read 40; °C
